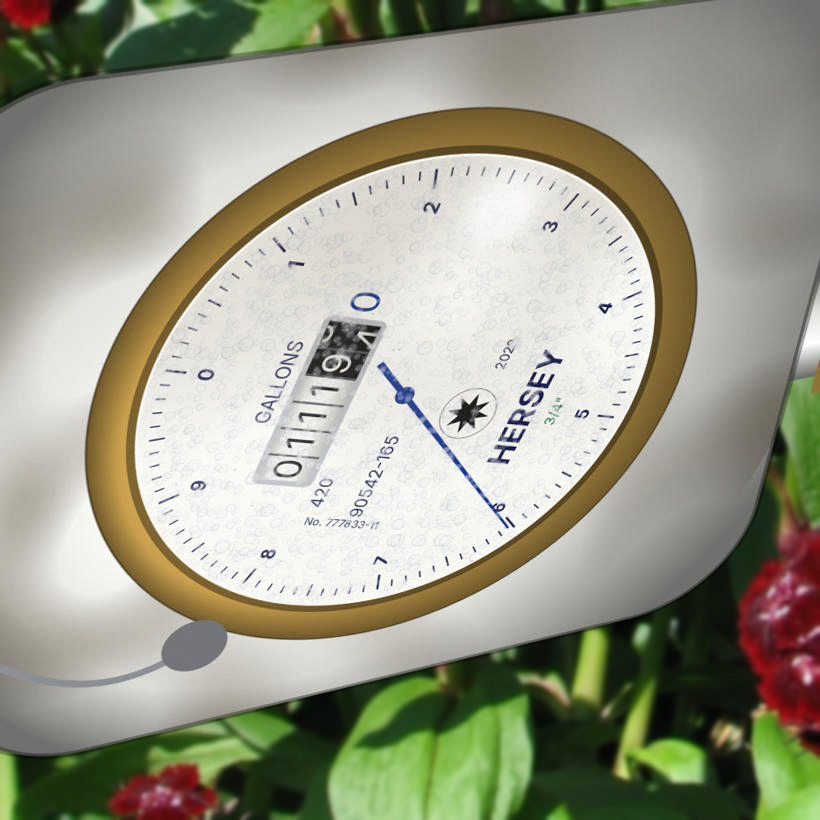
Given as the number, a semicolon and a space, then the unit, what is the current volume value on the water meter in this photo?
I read 111936.0; gal
